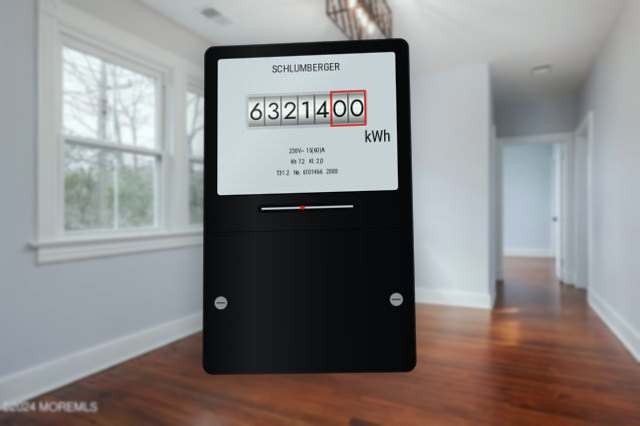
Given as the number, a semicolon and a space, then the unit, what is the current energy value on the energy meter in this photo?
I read 63214.00; kWh
